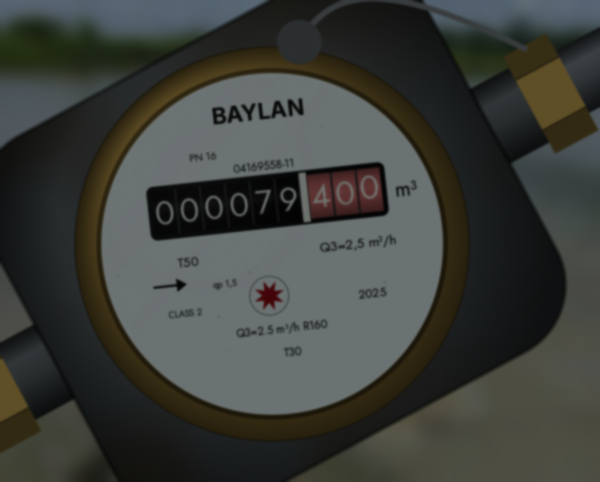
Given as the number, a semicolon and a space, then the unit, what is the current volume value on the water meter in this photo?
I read 79.400; m³
